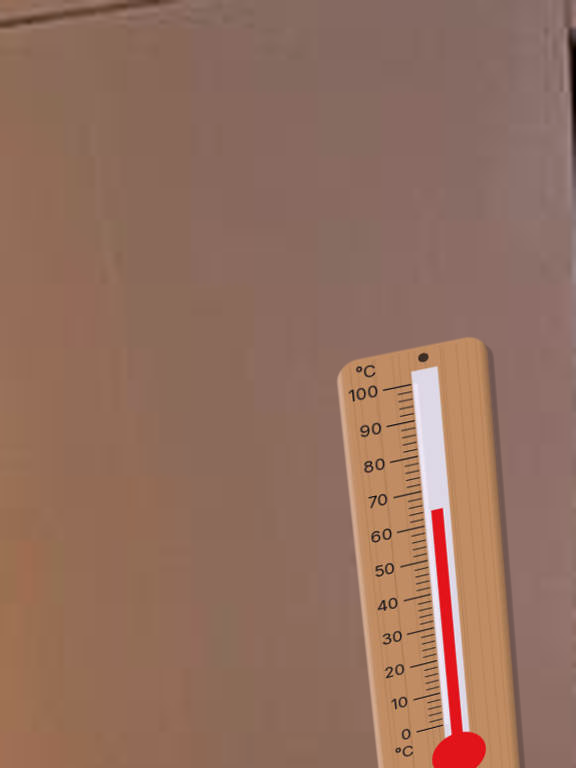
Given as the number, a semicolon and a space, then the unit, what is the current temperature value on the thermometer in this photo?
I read 64; °C
